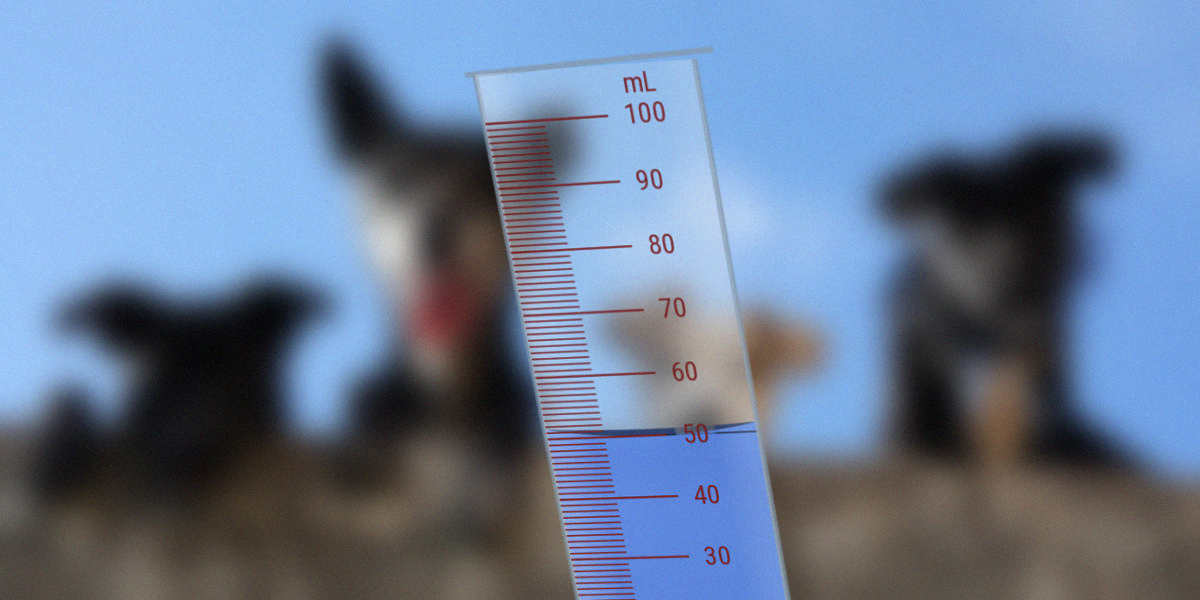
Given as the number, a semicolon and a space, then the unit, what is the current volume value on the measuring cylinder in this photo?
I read 50; mL
